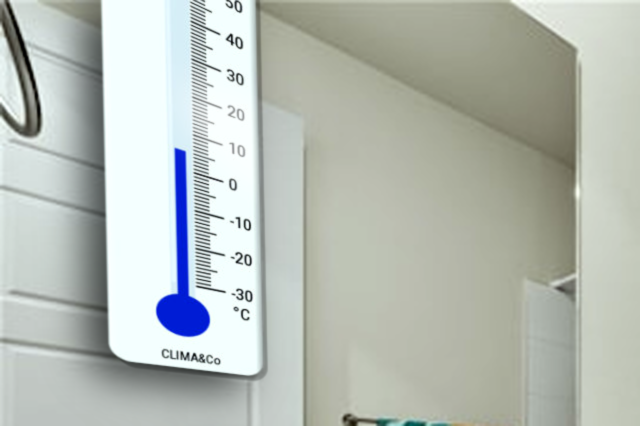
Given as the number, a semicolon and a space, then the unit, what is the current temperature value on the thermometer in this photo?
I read 5; °C
